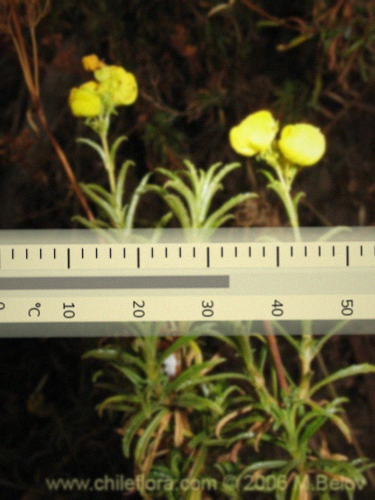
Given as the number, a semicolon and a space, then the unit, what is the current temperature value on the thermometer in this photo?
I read 33; °C
